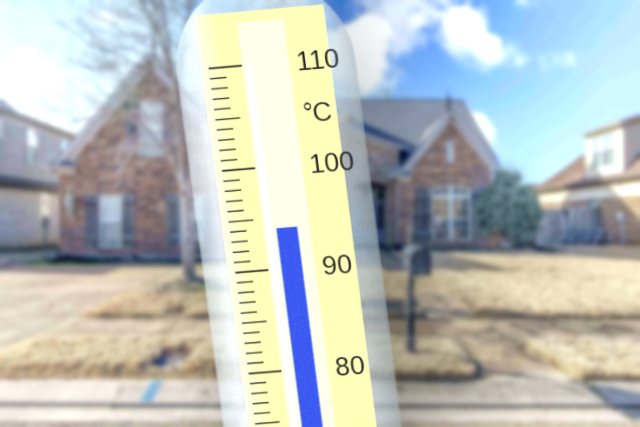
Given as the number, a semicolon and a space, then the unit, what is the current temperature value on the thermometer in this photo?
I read 94; °C
